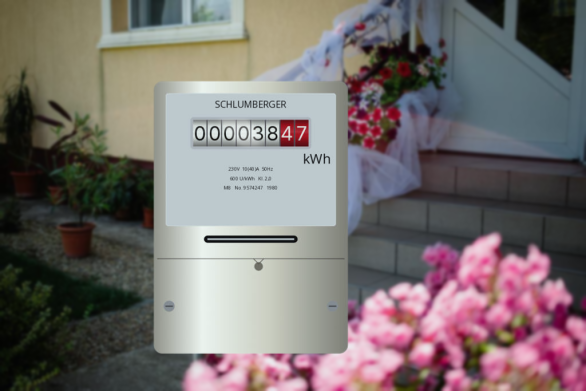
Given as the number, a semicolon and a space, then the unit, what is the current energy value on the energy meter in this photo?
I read 38.47; kWh
